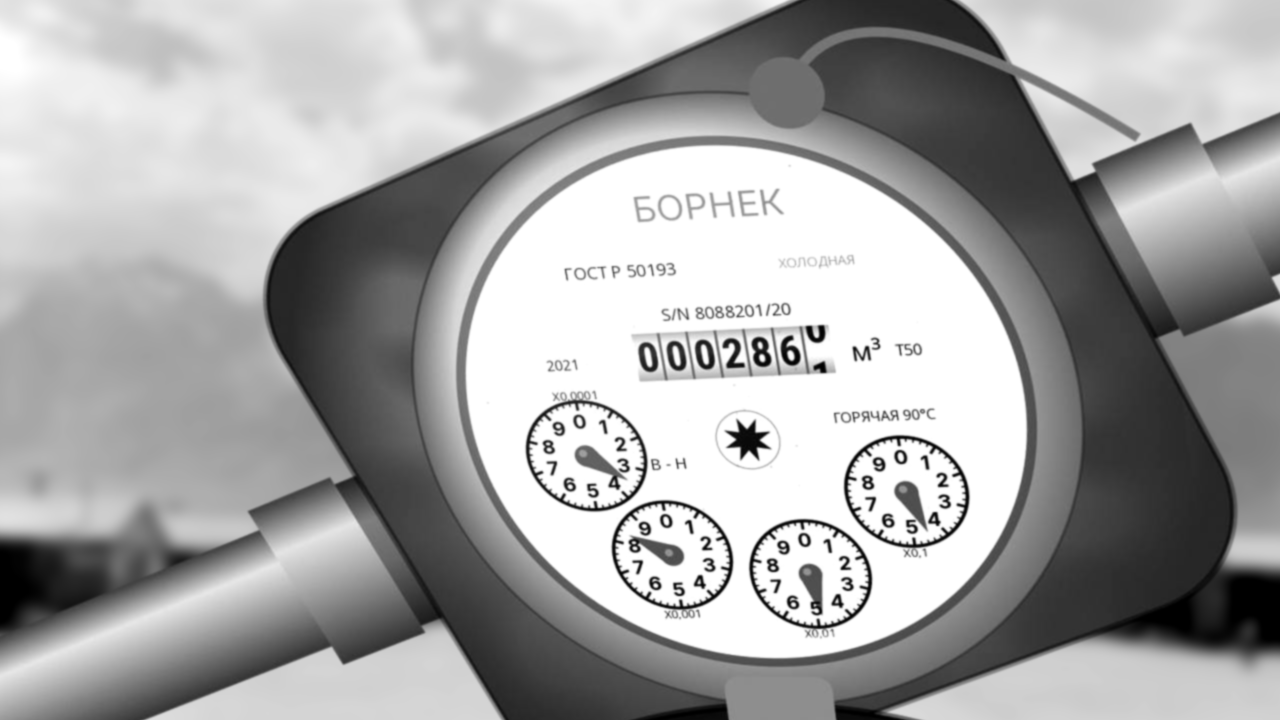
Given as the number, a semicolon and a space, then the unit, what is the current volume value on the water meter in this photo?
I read 2860.4483; m³
